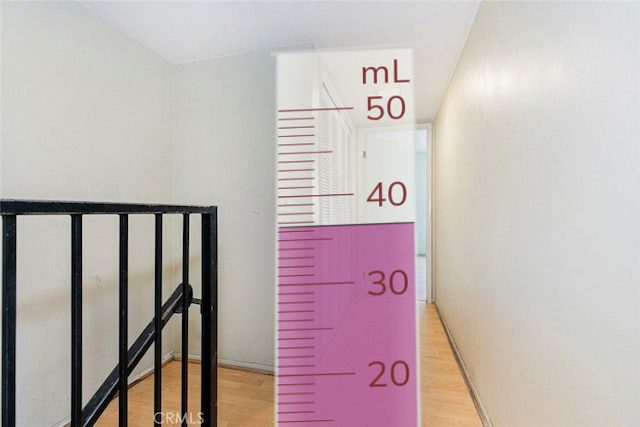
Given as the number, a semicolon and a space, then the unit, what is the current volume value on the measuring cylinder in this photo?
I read 36.5; mL
